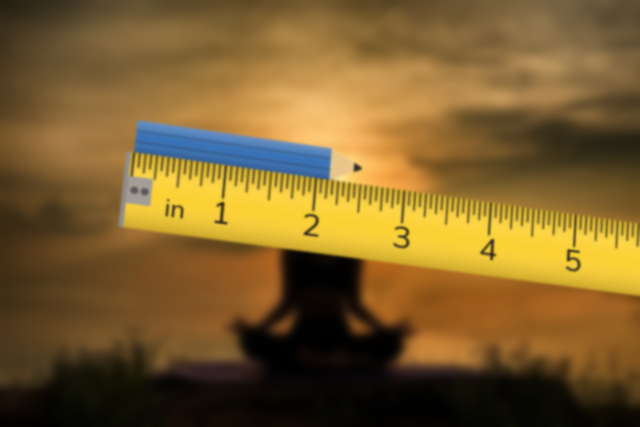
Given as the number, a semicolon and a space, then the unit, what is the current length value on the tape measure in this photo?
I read 2.5; in
